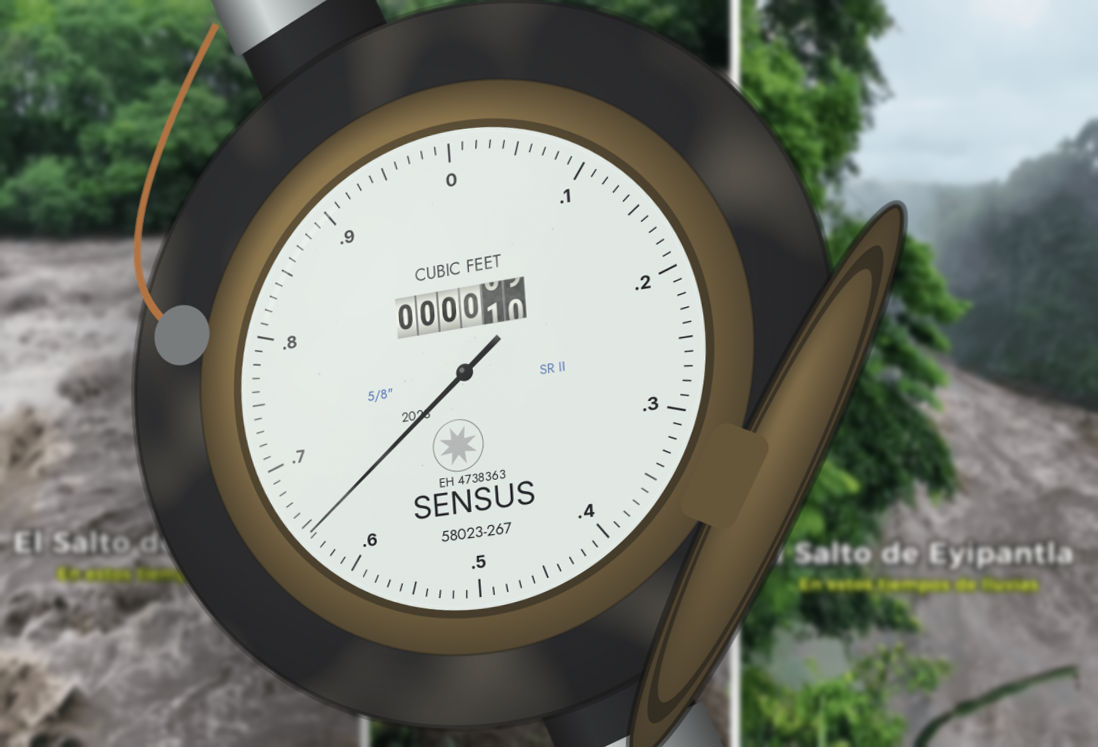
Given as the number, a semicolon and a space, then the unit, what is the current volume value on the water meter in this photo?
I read 9.64; ft³
